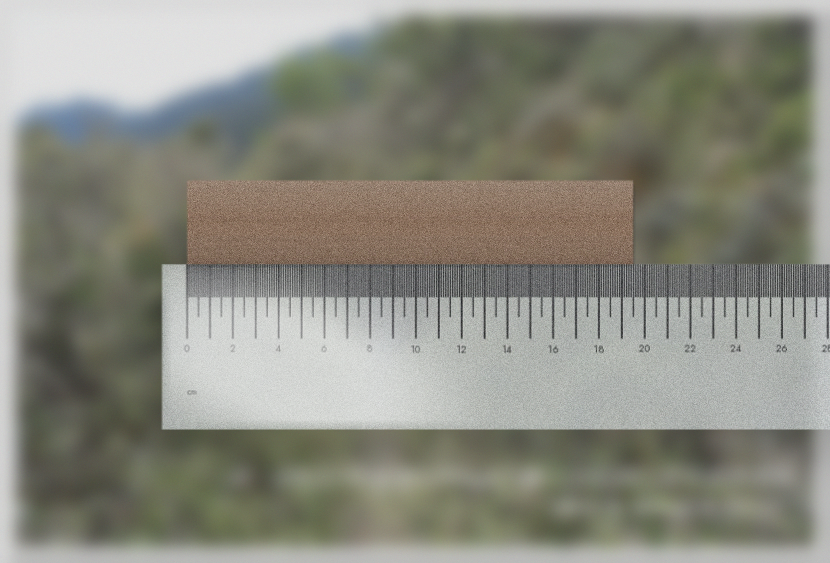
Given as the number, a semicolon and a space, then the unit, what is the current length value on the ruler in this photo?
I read 19.5; cm
